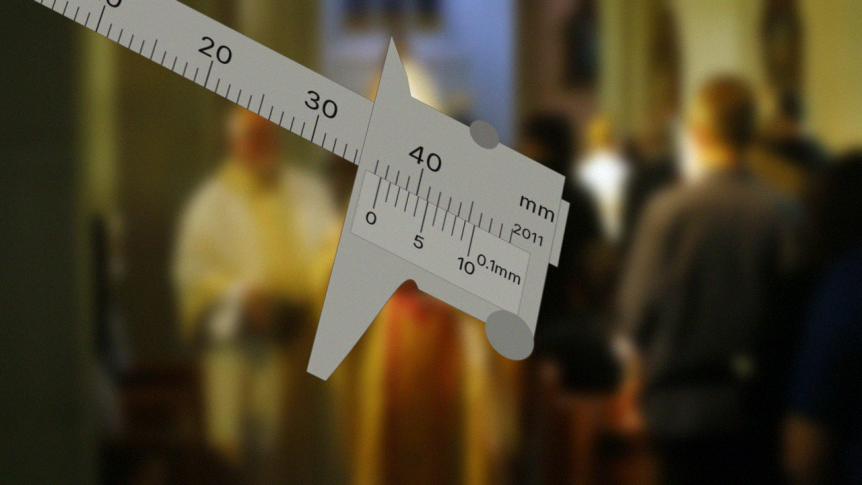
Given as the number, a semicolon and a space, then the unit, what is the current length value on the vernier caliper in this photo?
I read 36.6; mm
